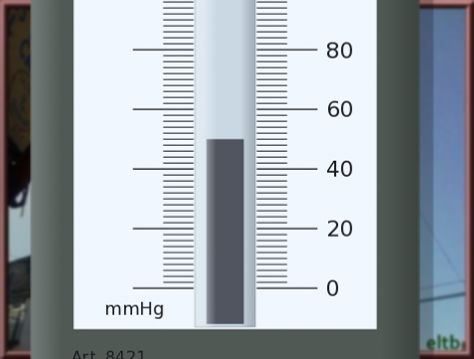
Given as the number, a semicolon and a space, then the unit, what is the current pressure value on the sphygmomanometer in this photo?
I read 50; mmHg
